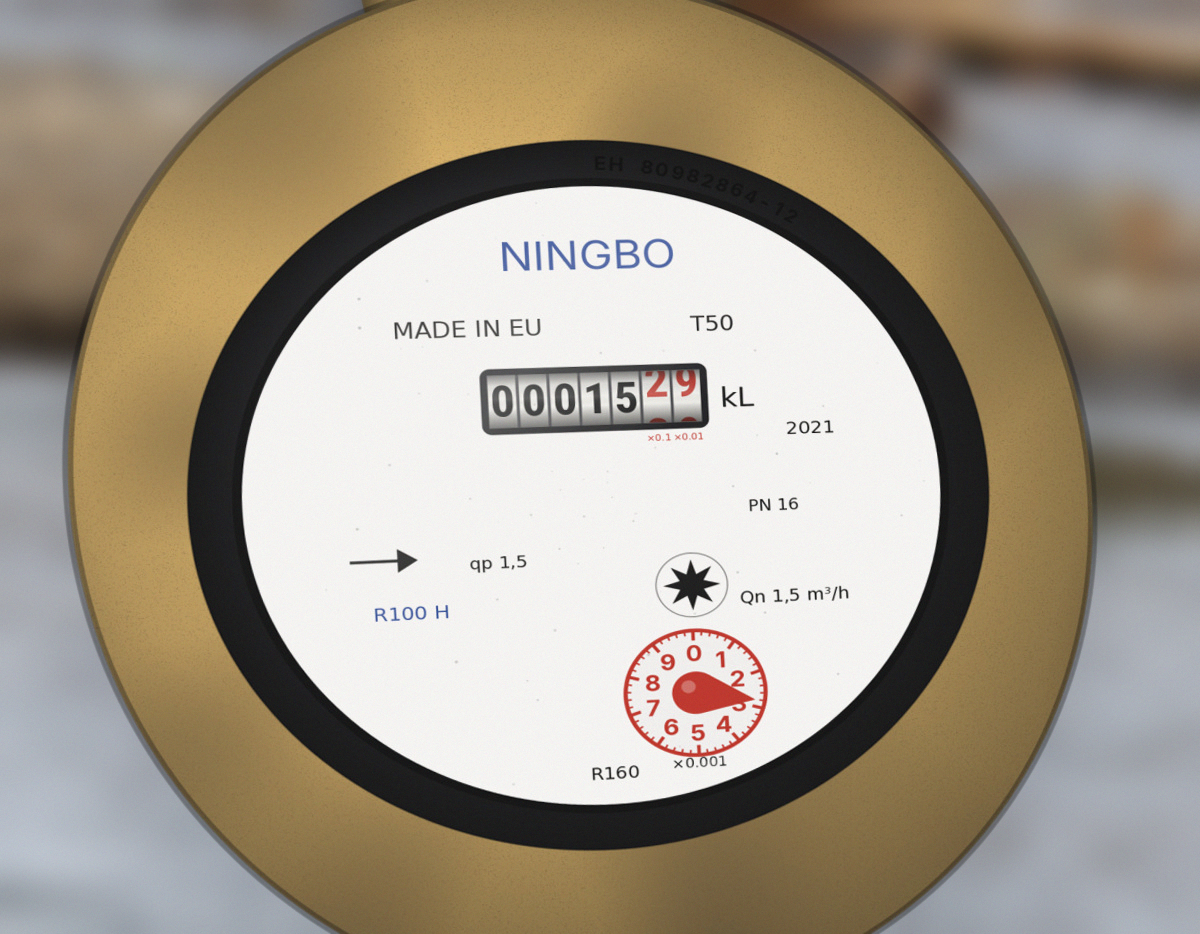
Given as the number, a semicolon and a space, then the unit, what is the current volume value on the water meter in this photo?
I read 15.292; kL
